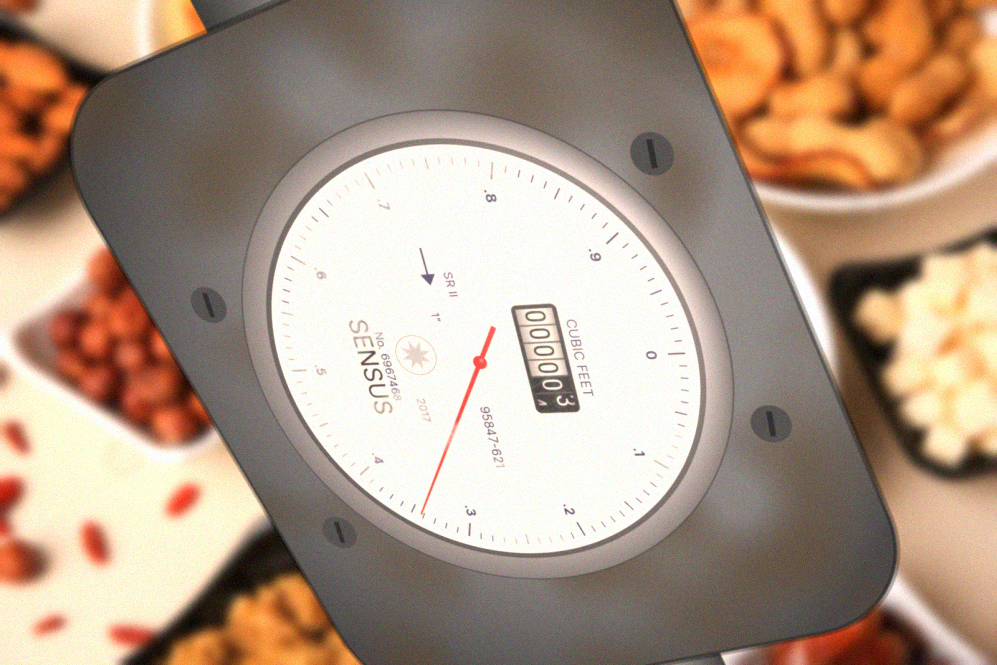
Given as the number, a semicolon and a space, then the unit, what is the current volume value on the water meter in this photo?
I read 3.34; ft³
